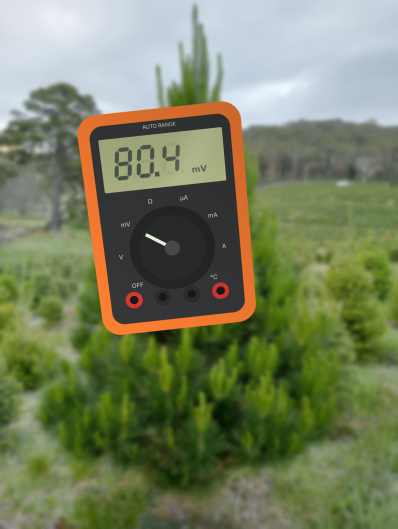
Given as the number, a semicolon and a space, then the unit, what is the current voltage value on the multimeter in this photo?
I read 80.4; mV
